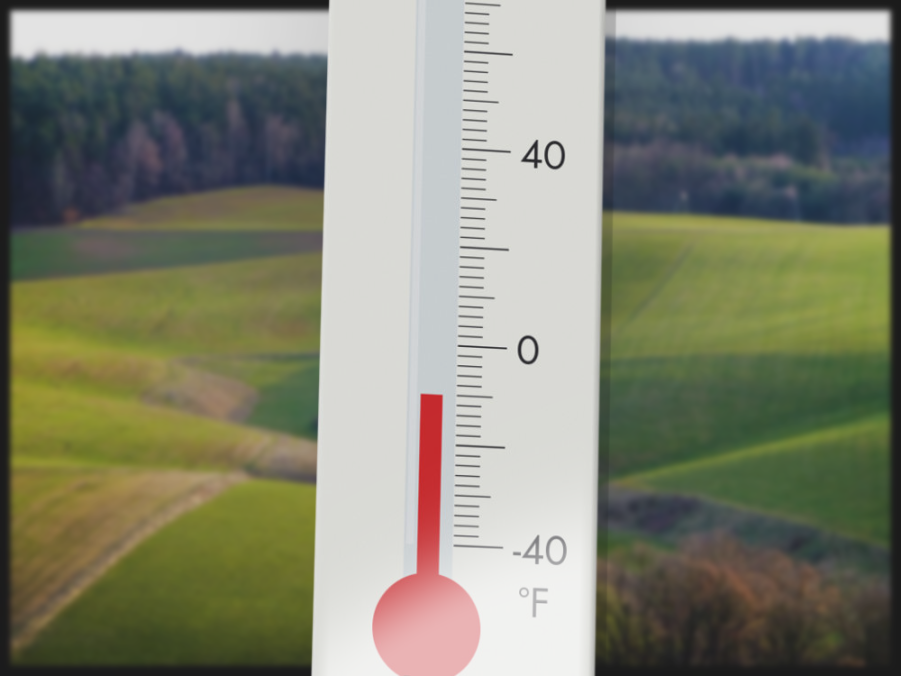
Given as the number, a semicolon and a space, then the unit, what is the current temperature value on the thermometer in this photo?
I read -10; °F
